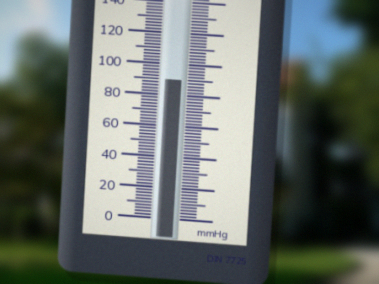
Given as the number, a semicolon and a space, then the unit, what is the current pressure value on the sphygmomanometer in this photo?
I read 90; mmHg
